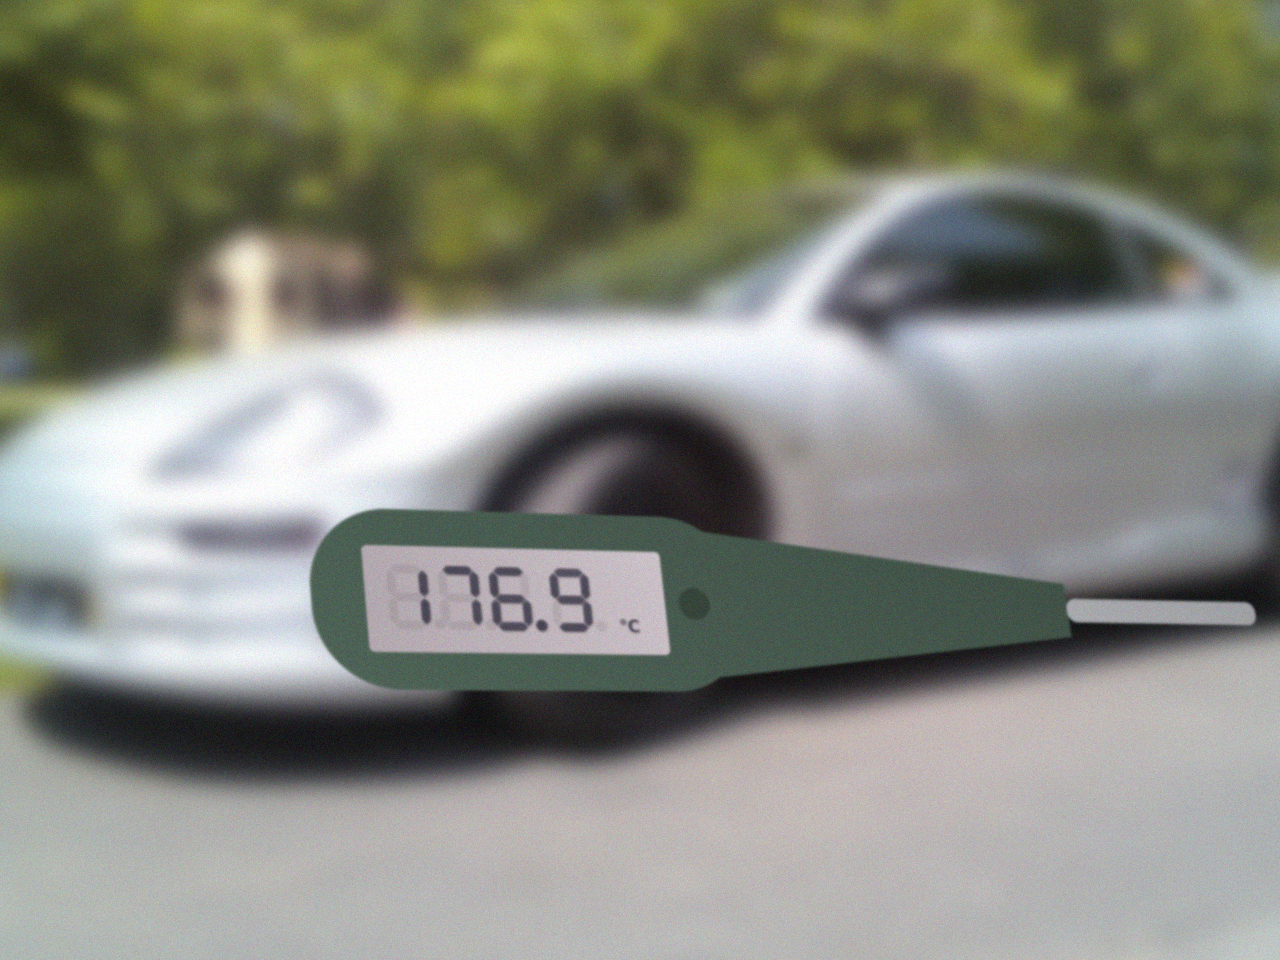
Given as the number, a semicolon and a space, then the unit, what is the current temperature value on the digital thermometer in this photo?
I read 176.9; °C
